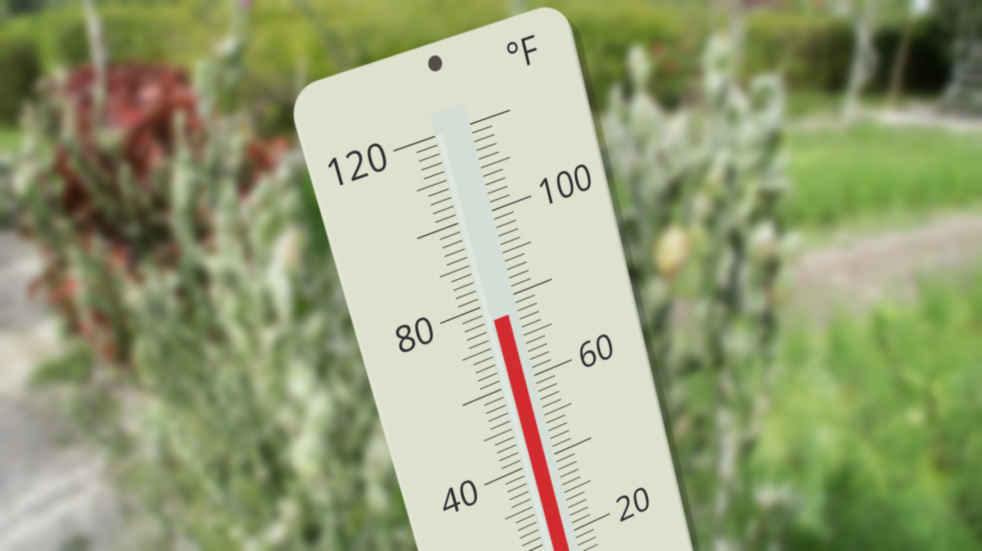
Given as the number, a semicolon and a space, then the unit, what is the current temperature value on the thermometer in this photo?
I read 76; °F
